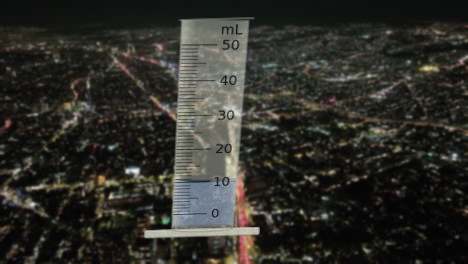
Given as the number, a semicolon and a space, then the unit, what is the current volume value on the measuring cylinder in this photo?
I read 10; mL
